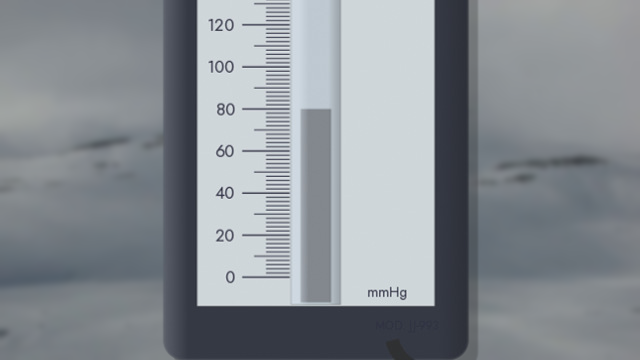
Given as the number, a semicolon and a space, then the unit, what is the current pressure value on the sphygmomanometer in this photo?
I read 80; mmHg
